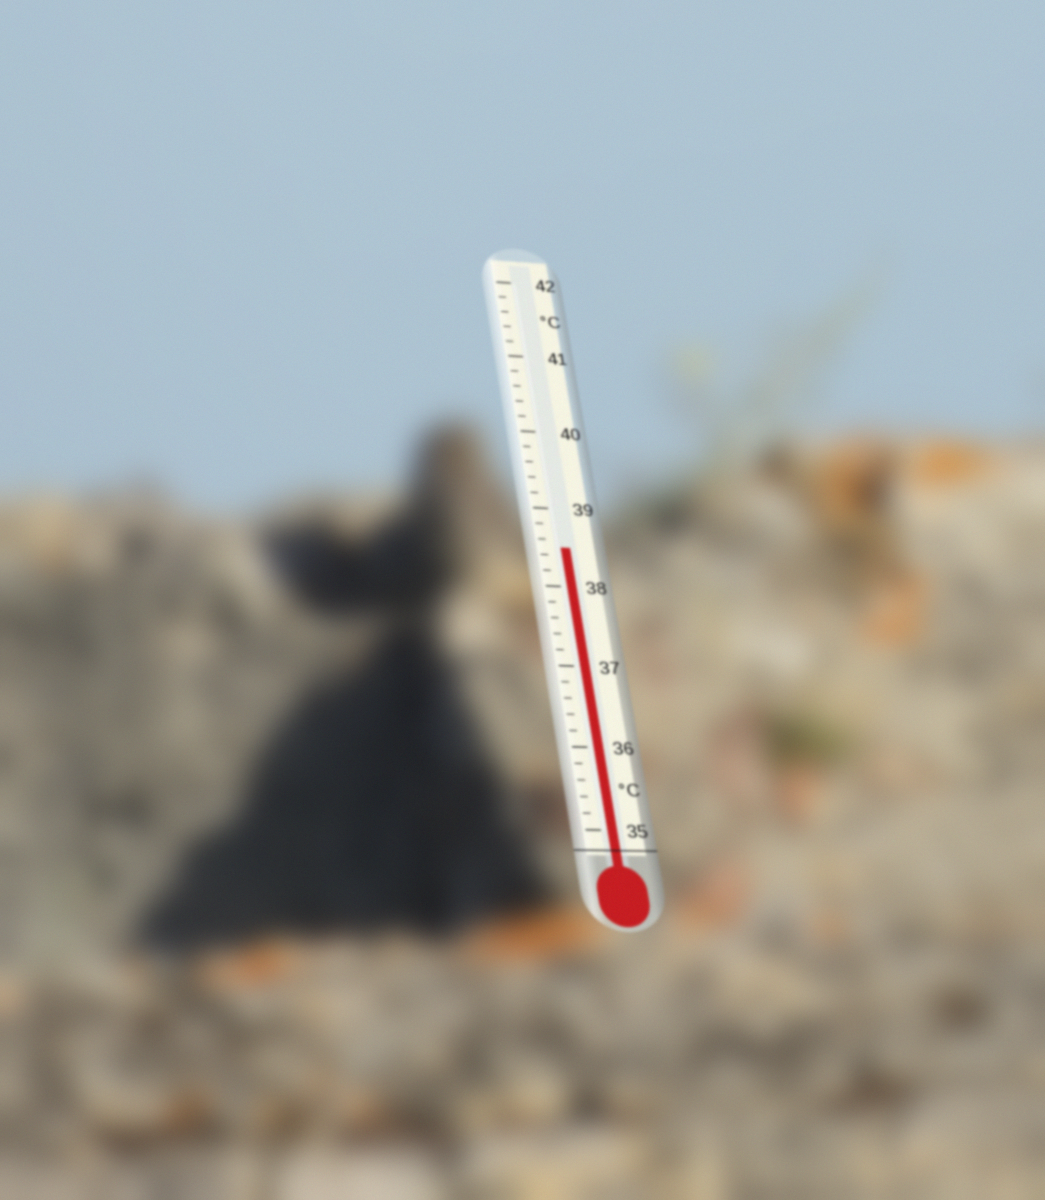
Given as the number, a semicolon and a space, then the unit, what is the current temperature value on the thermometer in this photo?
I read 38.5; °C
